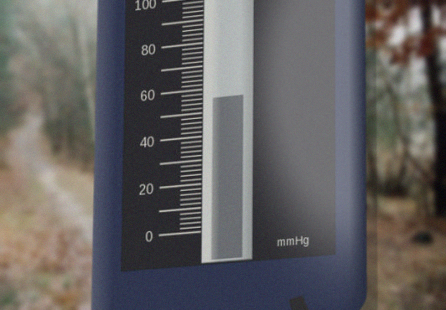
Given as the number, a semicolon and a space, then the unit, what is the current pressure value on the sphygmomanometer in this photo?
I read 56; mmHg
